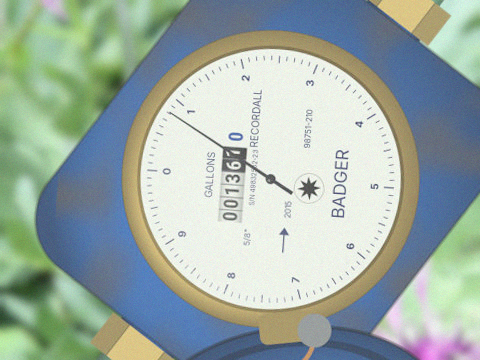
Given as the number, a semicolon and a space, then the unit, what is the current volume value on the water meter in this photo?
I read 13610.8; gal
